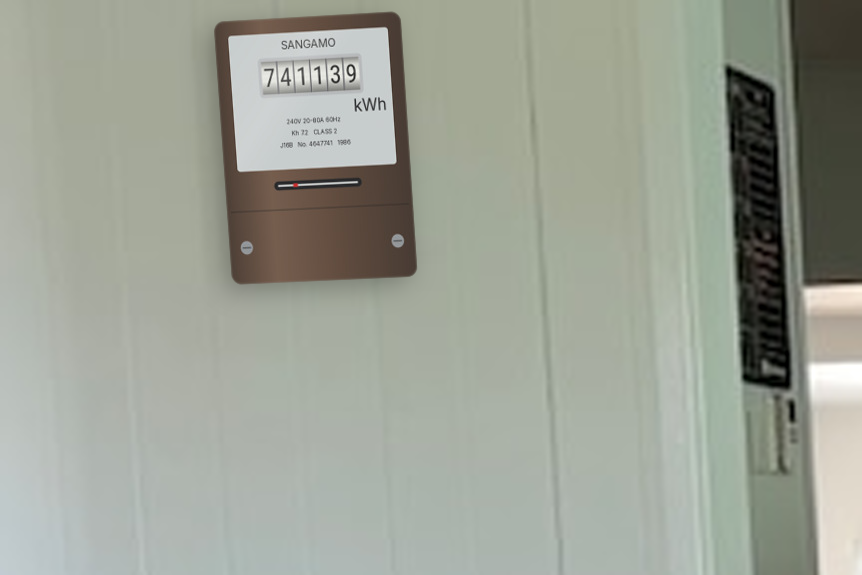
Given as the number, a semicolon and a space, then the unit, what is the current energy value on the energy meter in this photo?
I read 741139; kWh
